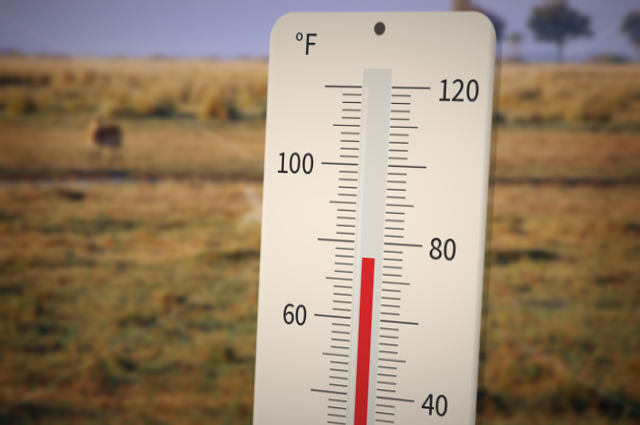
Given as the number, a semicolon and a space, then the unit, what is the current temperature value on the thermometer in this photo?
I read 76; °F
